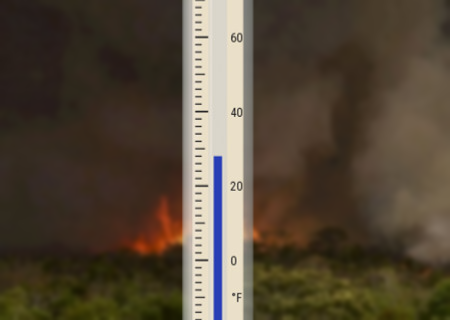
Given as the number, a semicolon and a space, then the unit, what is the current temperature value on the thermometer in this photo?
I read 28; °F
